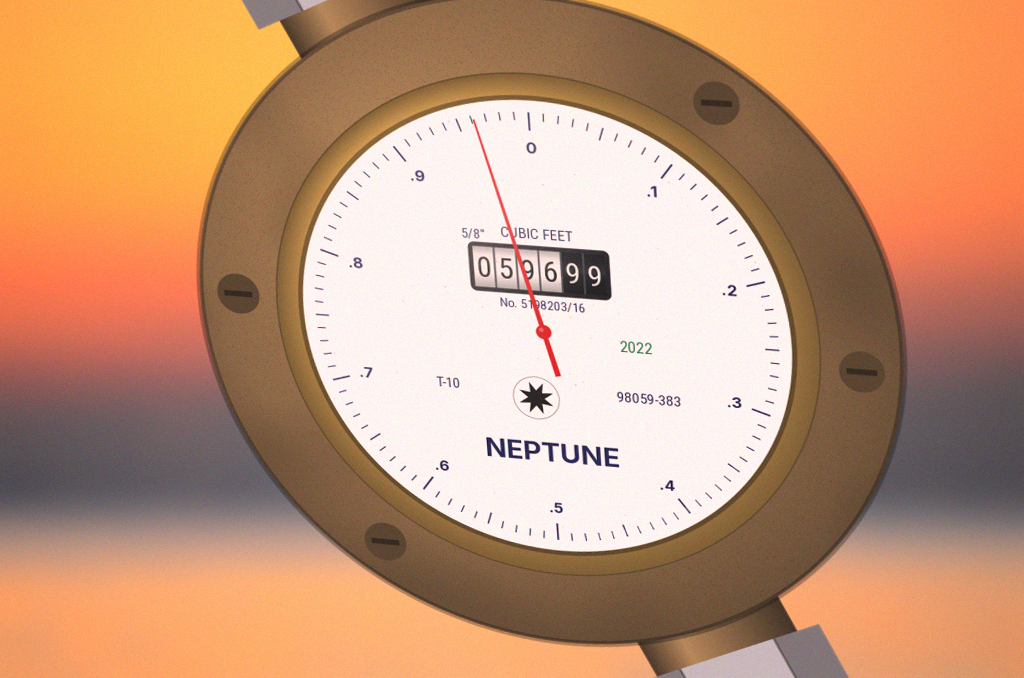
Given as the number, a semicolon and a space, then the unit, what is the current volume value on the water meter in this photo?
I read 59698.96; ft³
